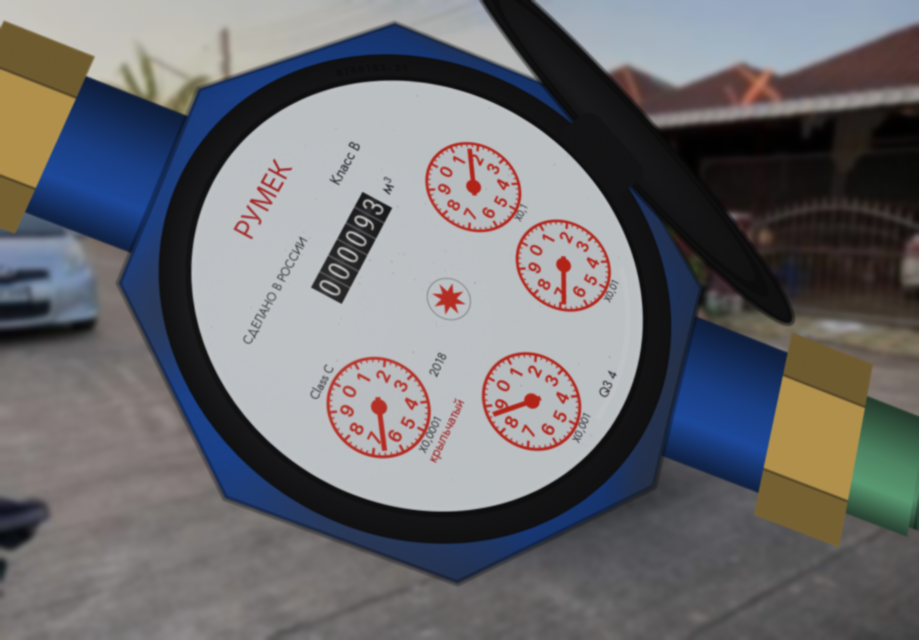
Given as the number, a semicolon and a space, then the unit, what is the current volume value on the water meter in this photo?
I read 93.1686; m³
